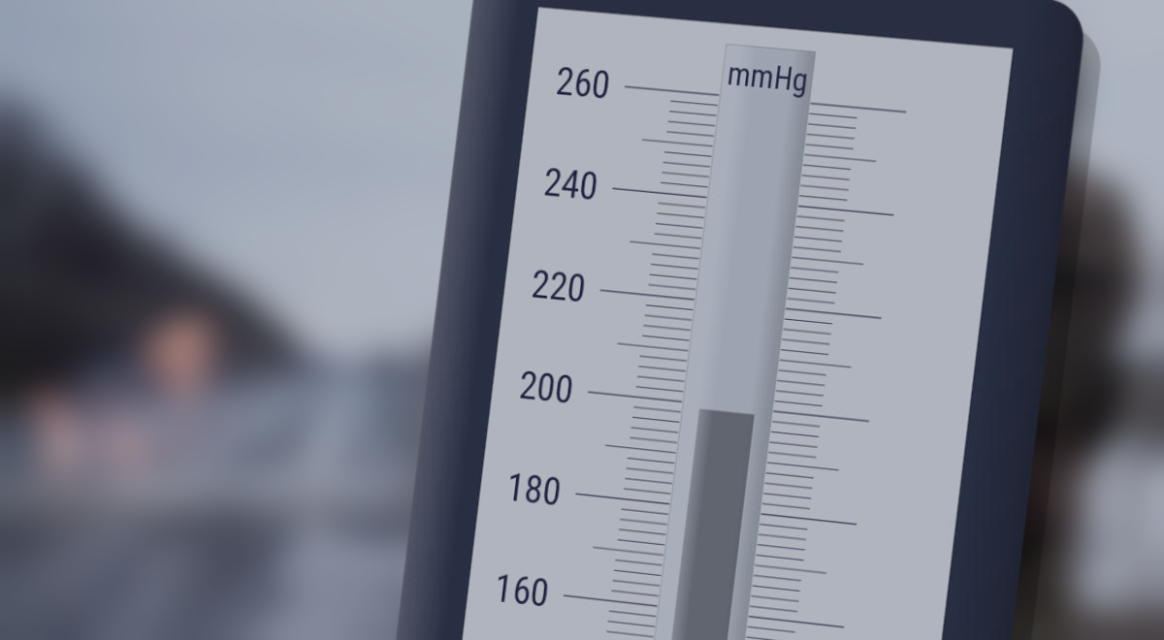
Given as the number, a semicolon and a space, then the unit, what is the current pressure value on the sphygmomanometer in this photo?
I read 199; mmHg
